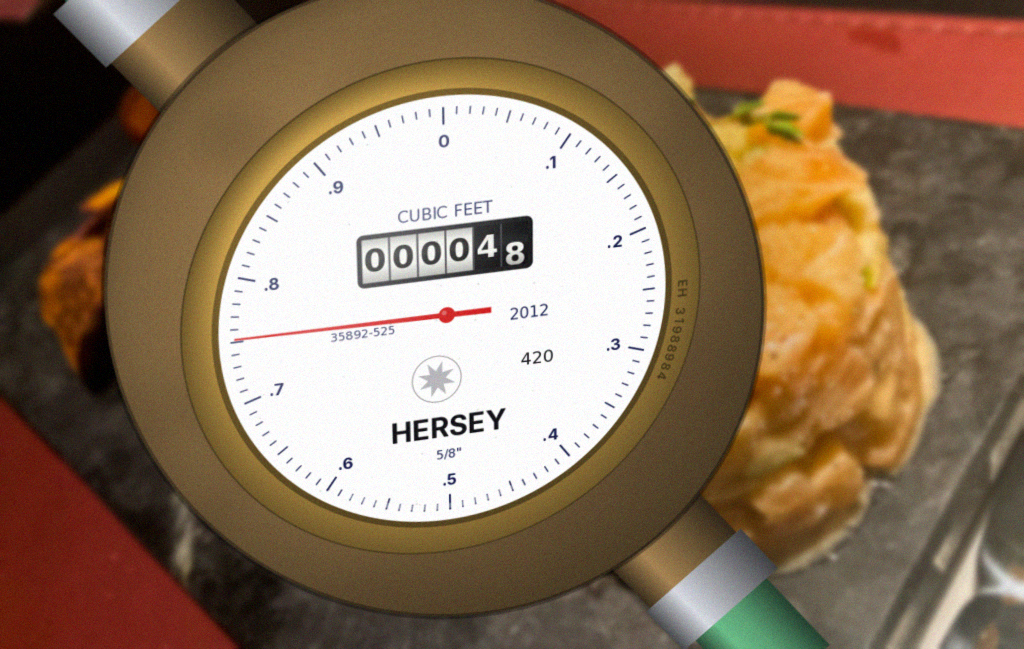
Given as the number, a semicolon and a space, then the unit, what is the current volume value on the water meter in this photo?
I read 47.75; ft³
